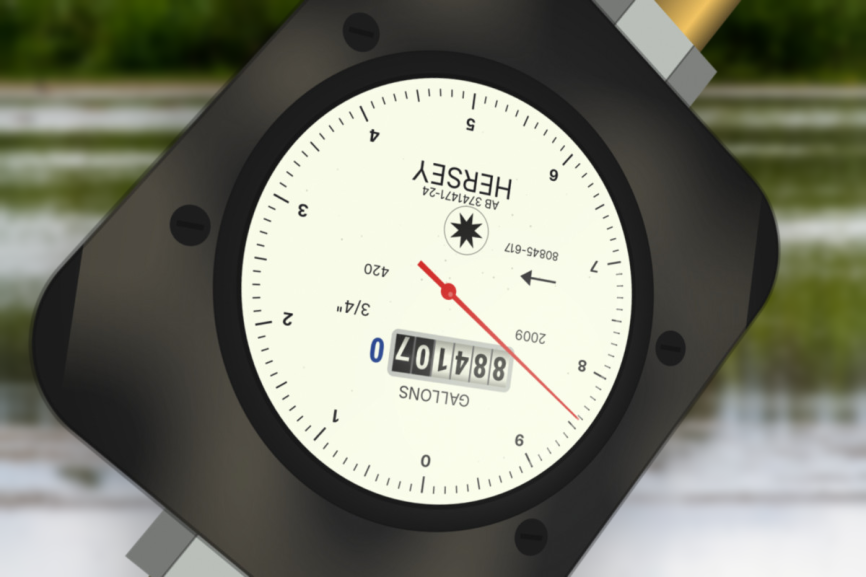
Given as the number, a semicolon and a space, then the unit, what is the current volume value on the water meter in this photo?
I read 8841068.4; gal
